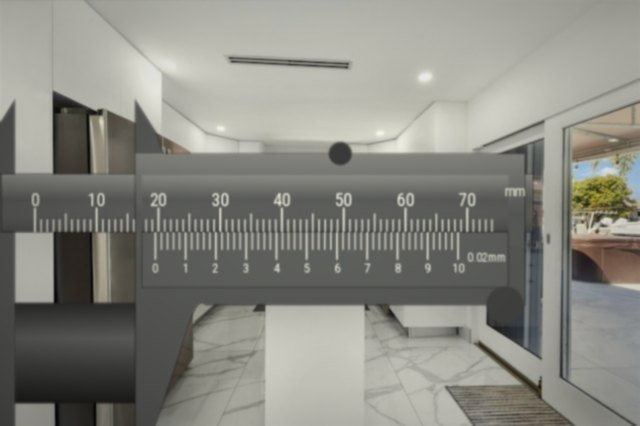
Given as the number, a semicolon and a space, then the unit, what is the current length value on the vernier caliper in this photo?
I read 19.5; mm
